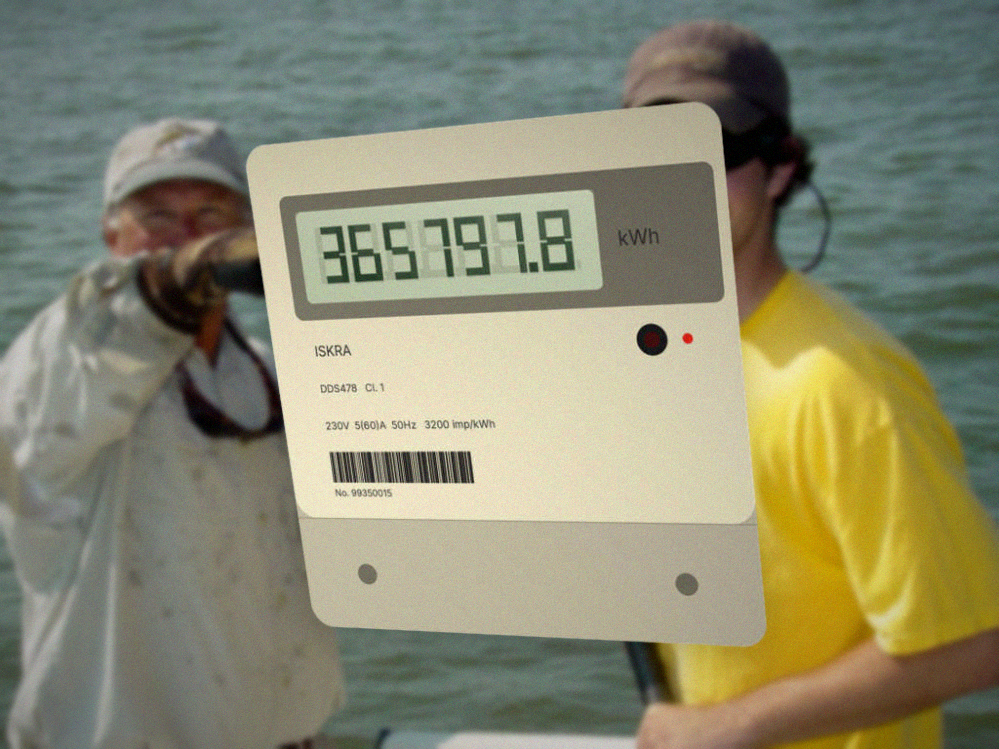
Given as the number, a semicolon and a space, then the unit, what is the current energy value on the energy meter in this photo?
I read 365797.8; kWh
